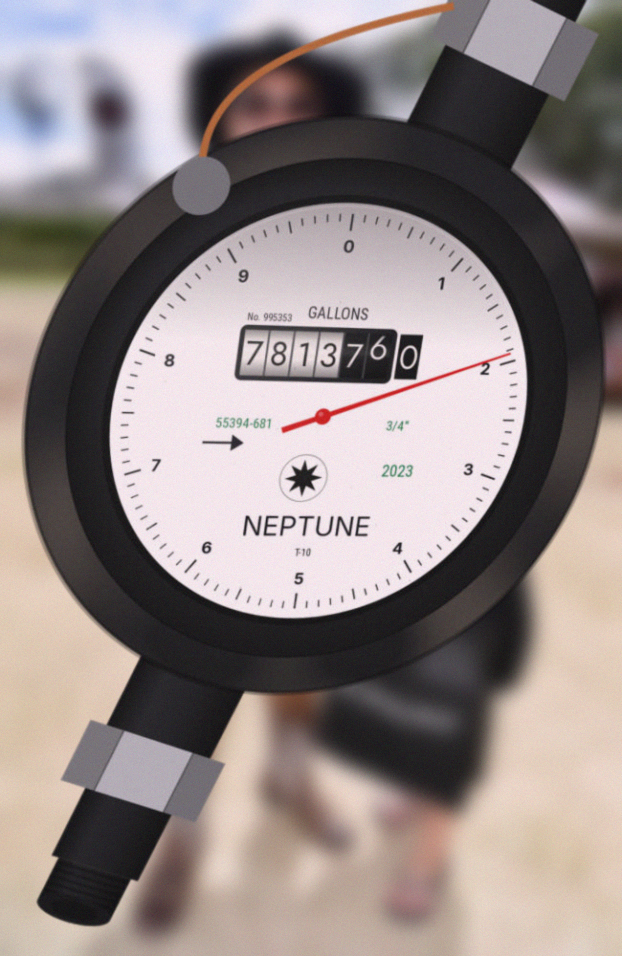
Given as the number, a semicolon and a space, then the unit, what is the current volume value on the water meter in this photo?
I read 7813761.9; gal
